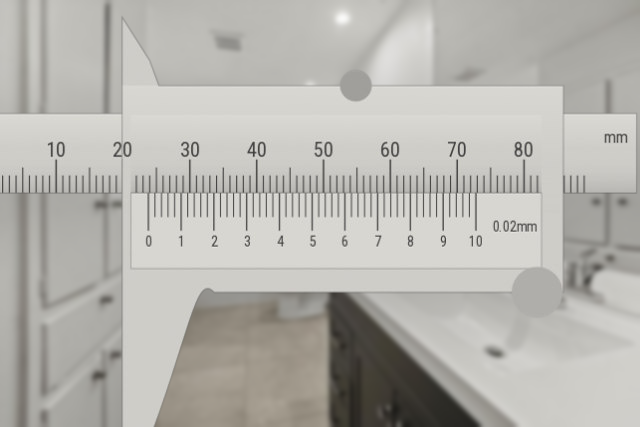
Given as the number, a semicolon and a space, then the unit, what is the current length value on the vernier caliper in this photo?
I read 23.8; mm
